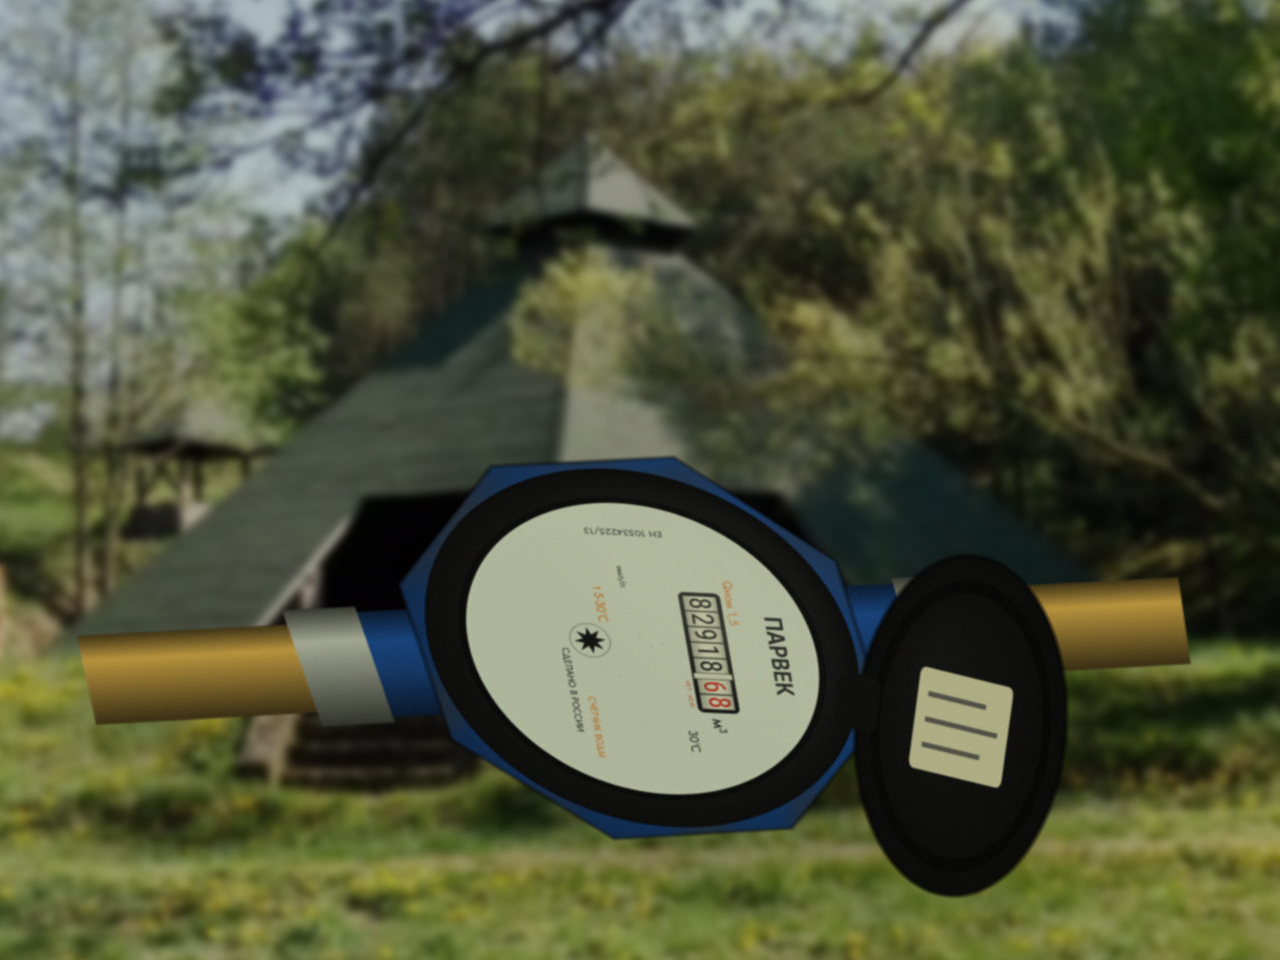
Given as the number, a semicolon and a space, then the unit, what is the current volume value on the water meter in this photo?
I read 82918.68; m³
